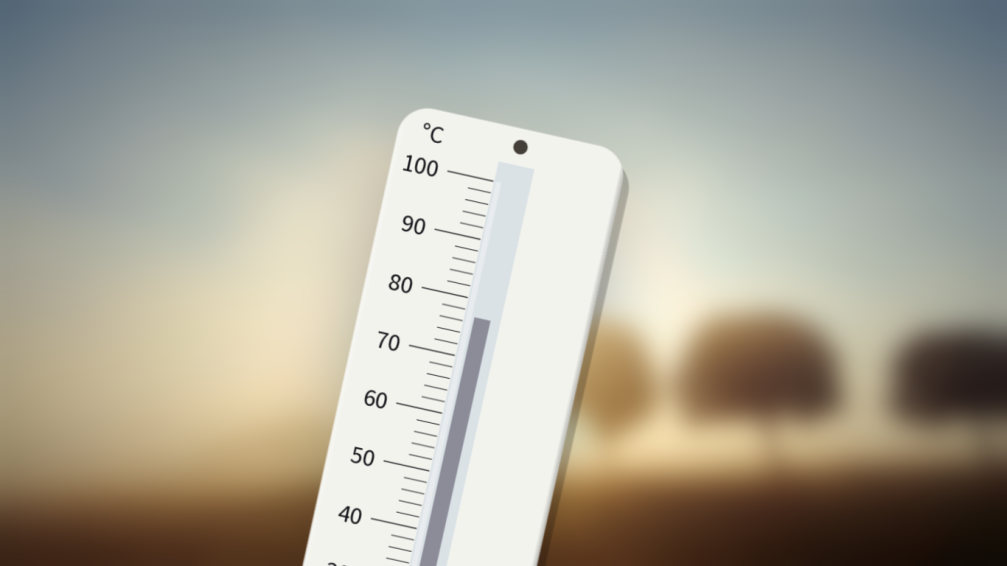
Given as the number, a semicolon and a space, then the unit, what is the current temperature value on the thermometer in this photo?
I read 77; °C
